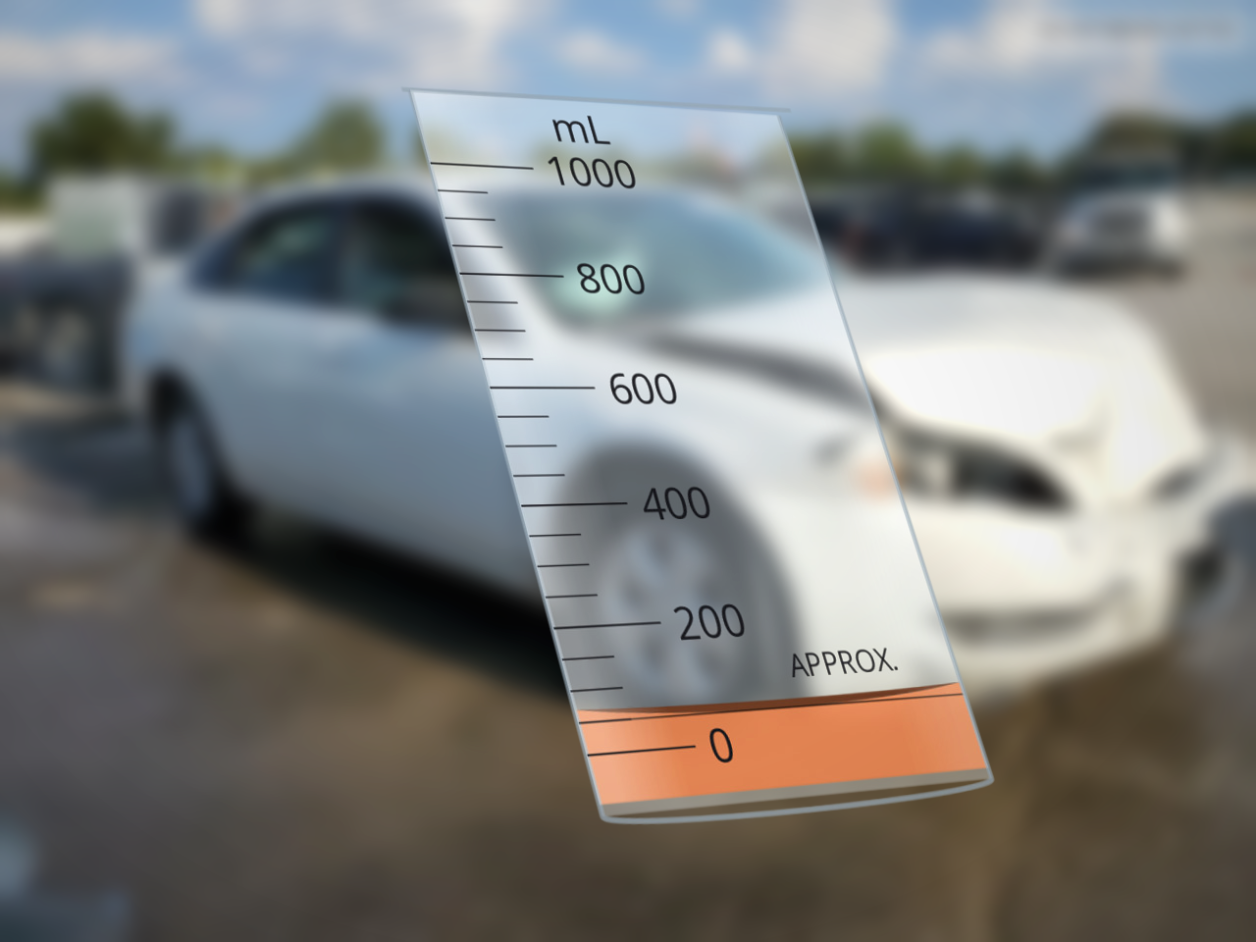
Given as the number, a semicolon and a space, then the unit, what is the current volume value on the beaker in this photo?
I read 50; mL
